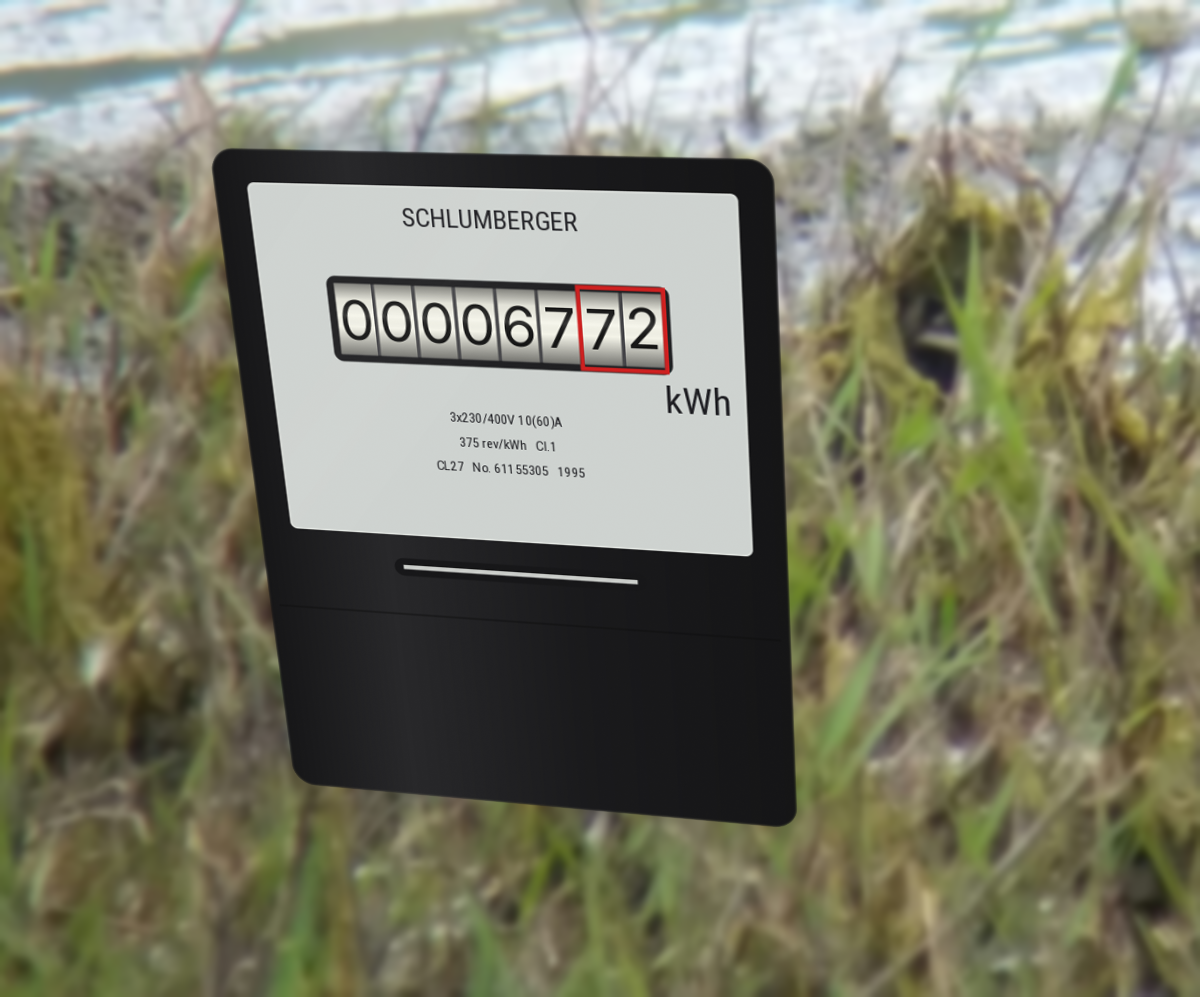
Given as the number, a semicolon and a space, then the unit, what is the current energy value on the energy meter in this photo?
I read 67.72; kWh
